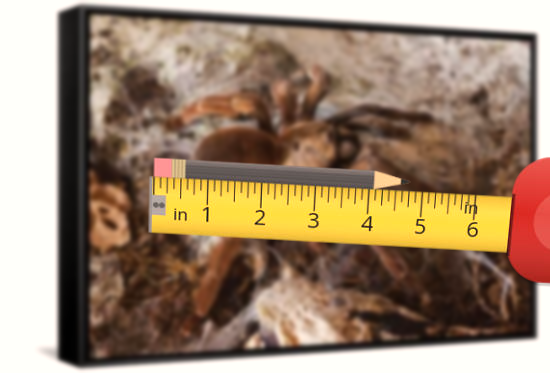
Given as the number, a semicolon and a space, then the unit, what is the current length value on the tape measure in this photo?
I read 4.75; in
